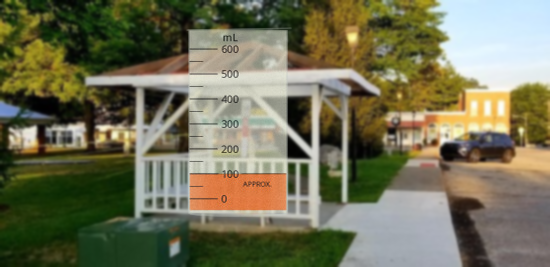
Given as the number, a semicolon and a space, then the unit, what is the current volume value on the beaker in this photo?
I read 100; mL
